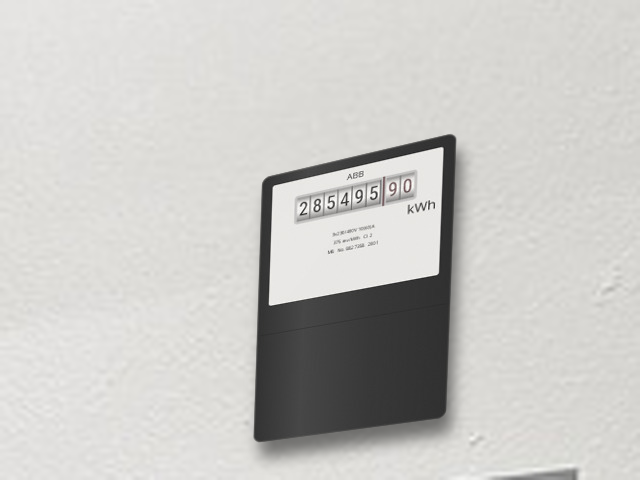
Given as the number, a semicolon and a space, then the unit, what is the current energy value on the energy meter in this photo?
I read 285495.90; kWh
